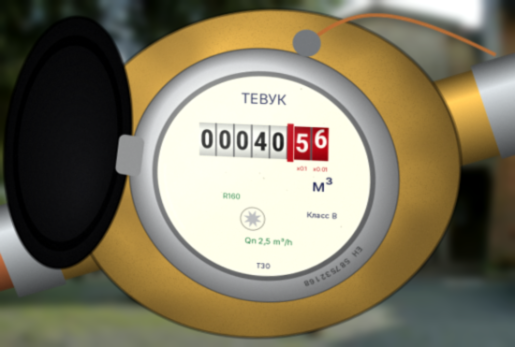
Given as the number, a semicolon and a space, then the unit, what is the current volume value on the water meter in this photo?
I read 40.56; m³
